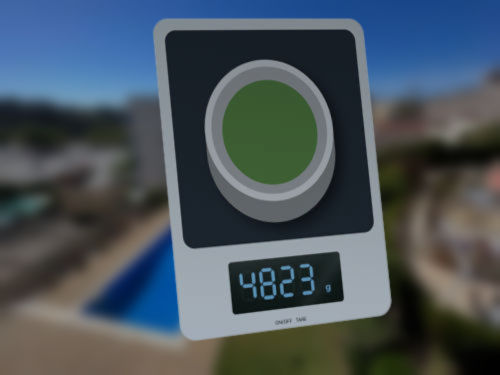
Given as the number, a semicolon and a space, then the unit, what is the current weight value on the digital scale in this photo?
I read 4823; g
